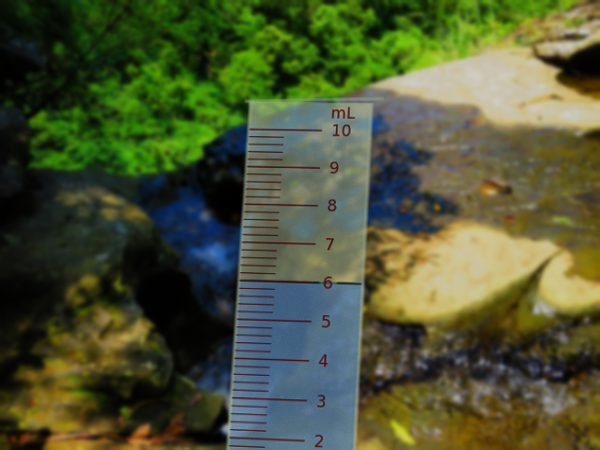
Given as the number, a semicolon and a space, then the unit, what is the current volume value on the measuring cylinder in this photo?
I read 6; mL
